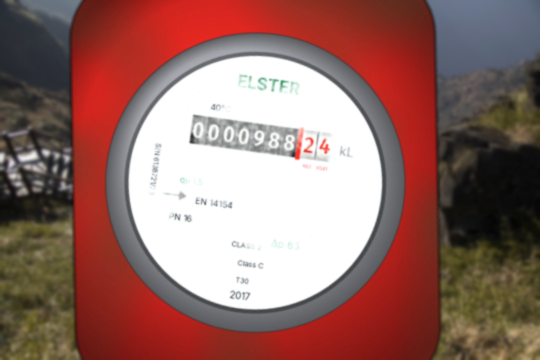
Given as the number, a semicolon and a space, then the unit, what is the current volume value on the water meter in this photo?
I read 988.24; kL
